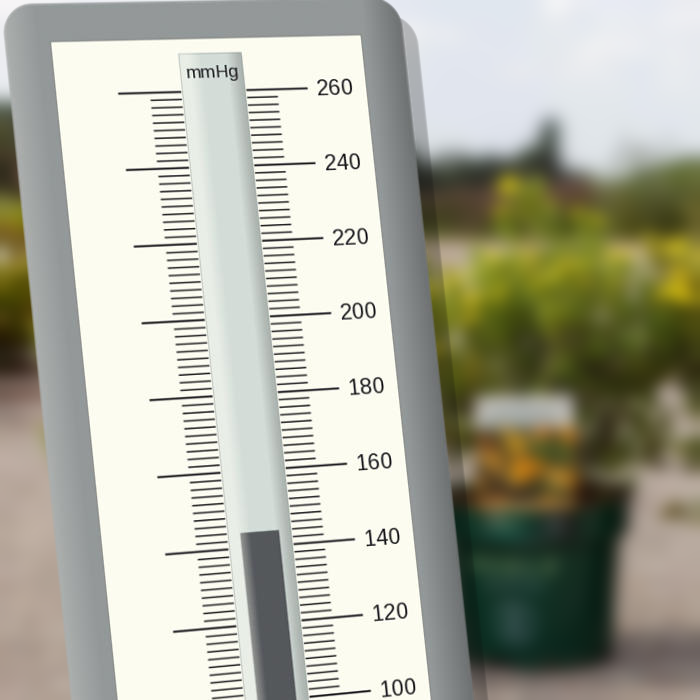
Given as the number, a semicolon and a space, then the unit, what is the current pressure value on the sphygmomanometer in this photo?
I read 144; mmHg
